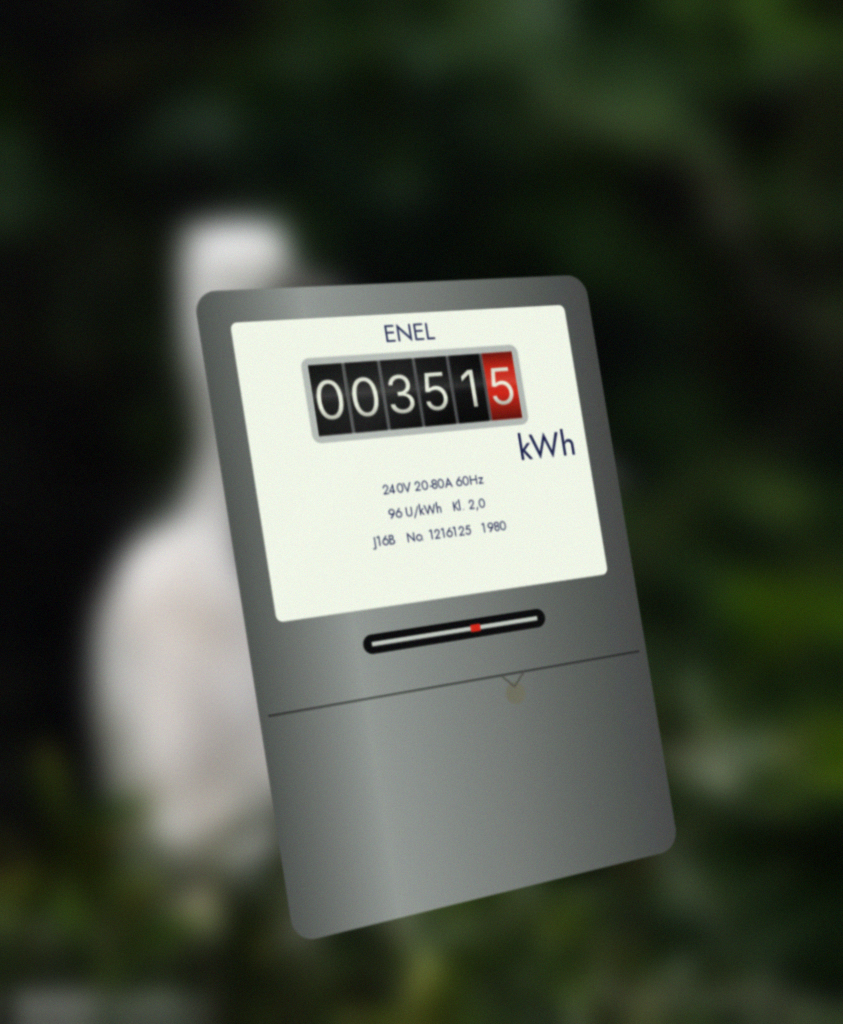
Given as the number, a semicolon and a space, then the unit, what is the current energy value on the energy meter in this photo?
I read 351.5; kWh
